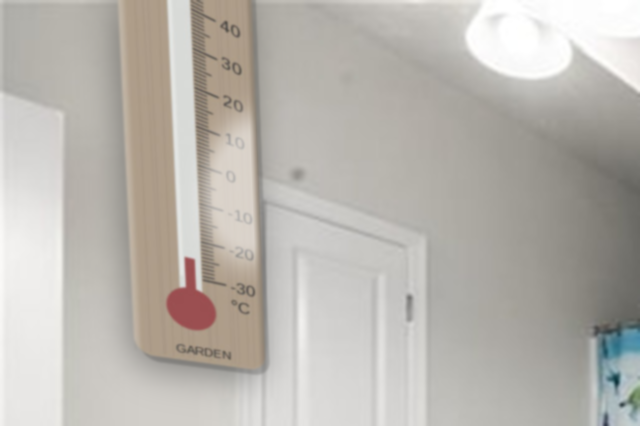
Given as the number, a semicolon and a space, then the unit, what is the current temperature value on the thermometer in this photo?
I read -25; °C
